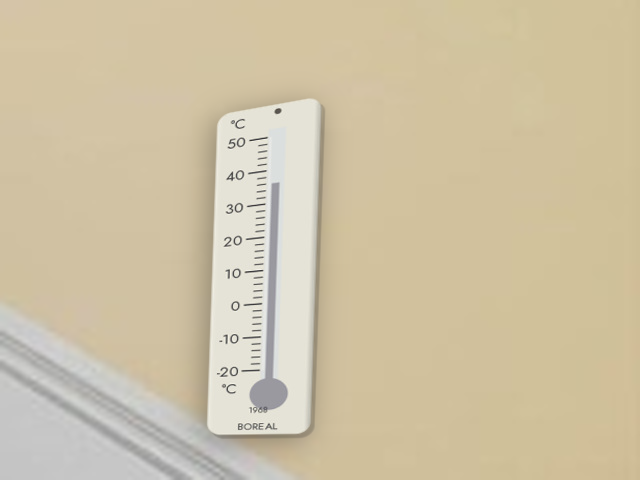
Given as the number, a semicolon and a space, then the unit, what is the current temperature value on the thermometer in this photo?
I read 36; °C
